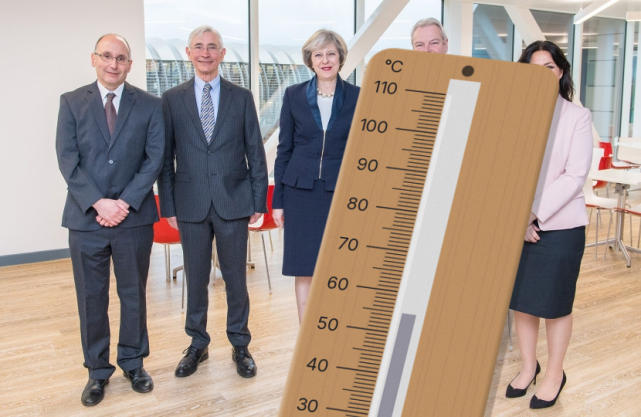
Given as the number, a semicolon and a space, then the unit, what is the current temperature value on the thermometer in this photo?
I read 55; °C
